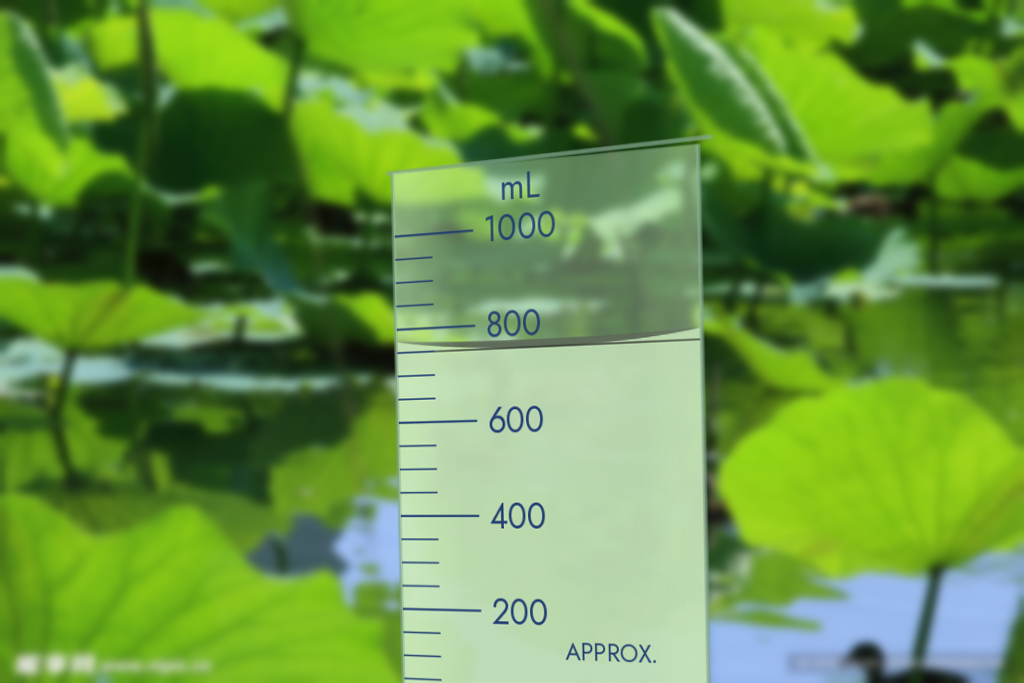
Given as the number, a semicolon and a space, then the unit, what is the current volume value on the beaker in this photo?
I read 750; mL
